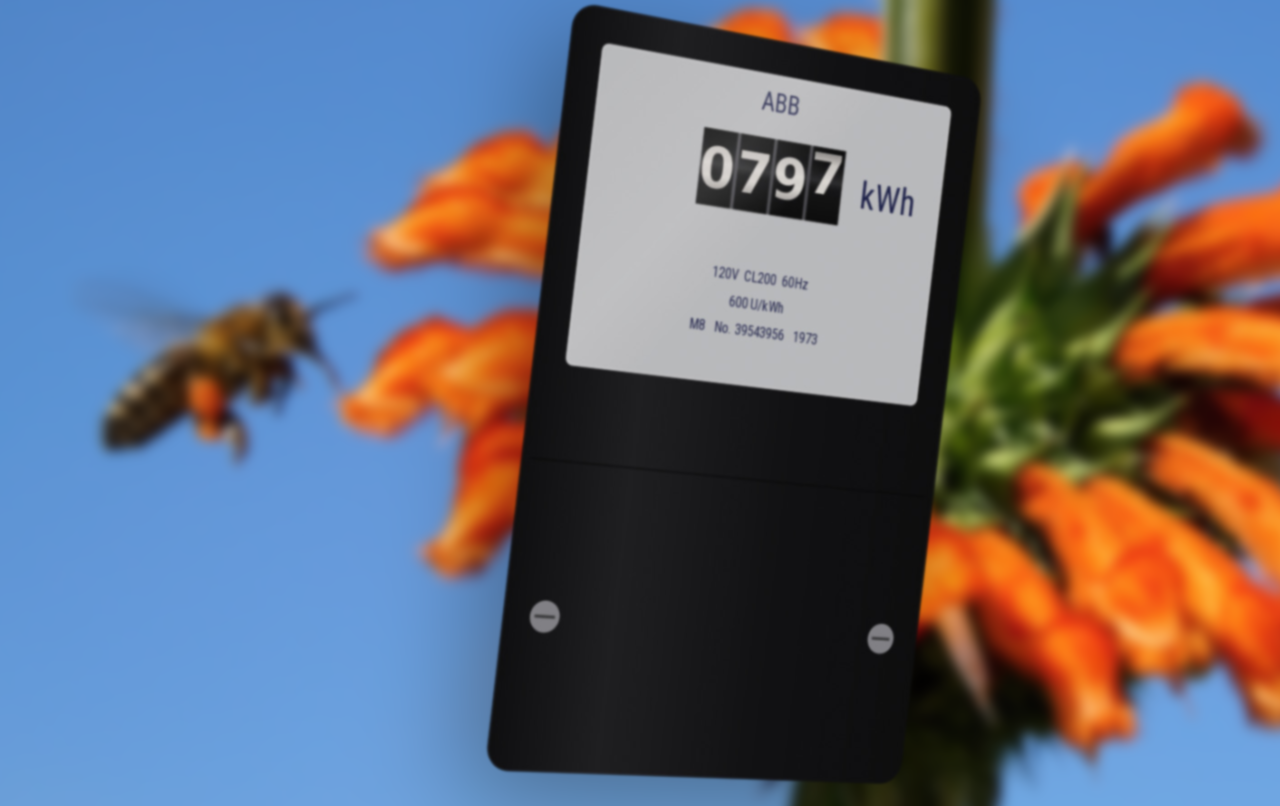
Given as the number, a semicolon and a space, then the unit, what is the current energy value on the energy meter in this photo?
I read 797; kWh
